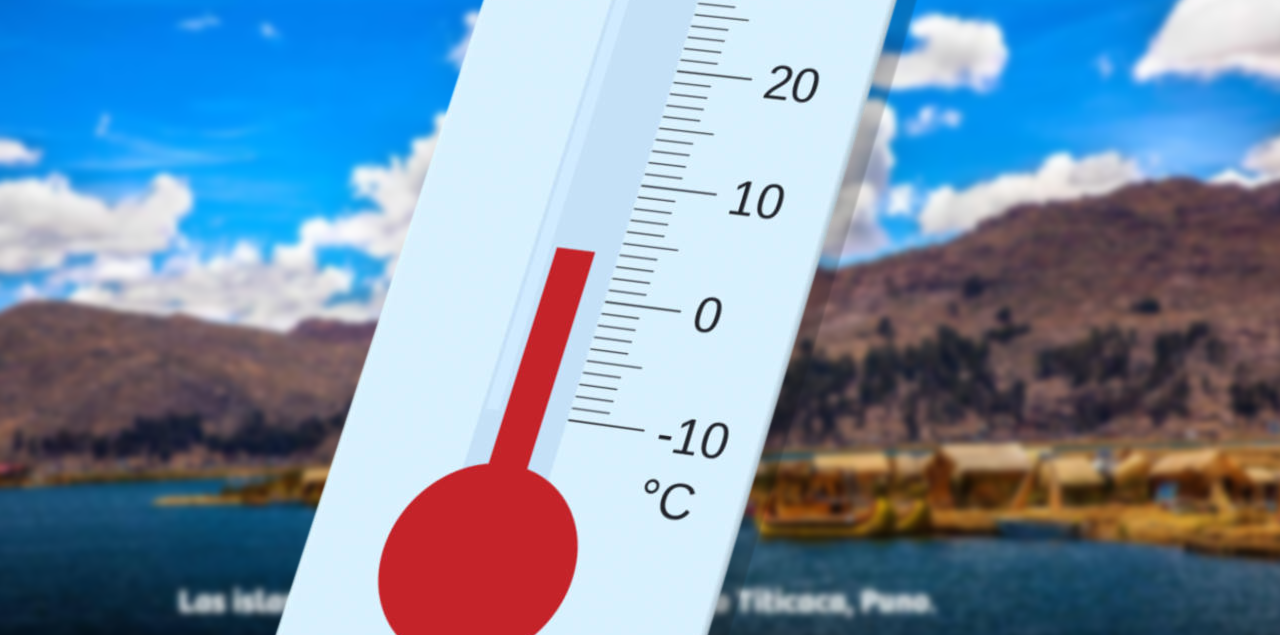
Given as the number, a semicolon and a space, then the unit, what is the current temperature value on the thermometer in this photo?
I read 4; °C
